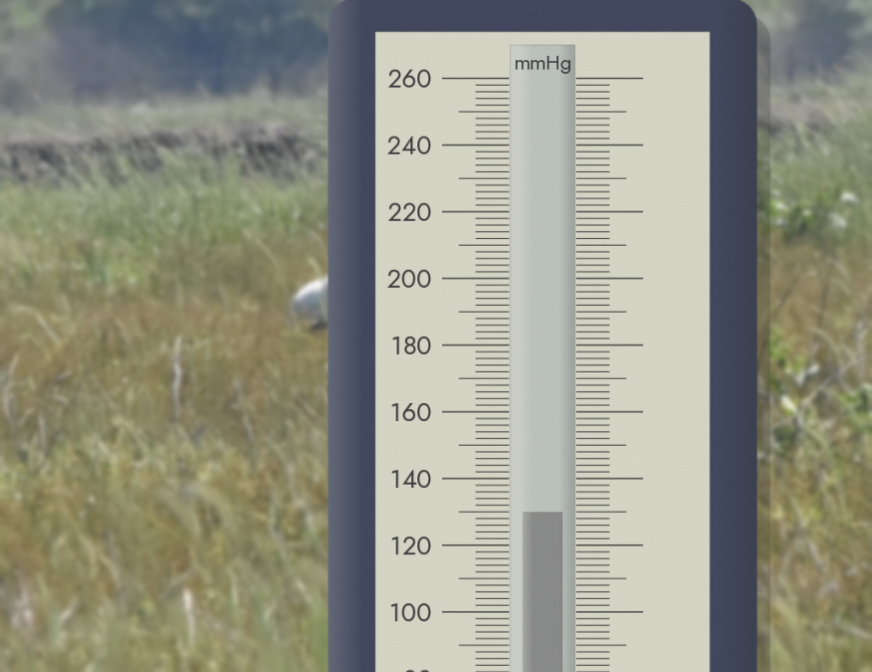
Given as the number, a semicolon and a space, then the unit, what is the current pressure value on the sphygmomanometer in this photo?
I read 130; mmHg
